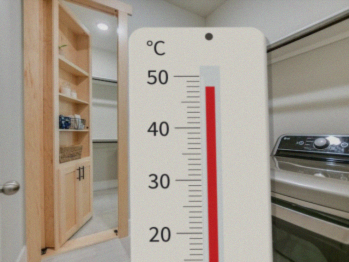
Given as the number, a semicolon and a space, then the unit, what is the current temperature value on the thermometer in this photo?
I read 48; °C
